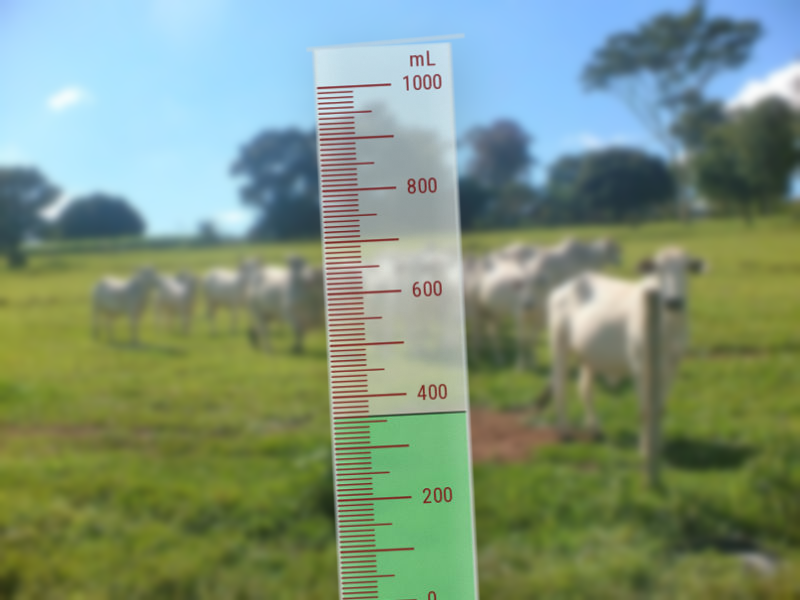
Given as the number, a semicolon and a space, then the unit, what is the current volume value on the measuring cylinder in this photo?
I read 360; mL
